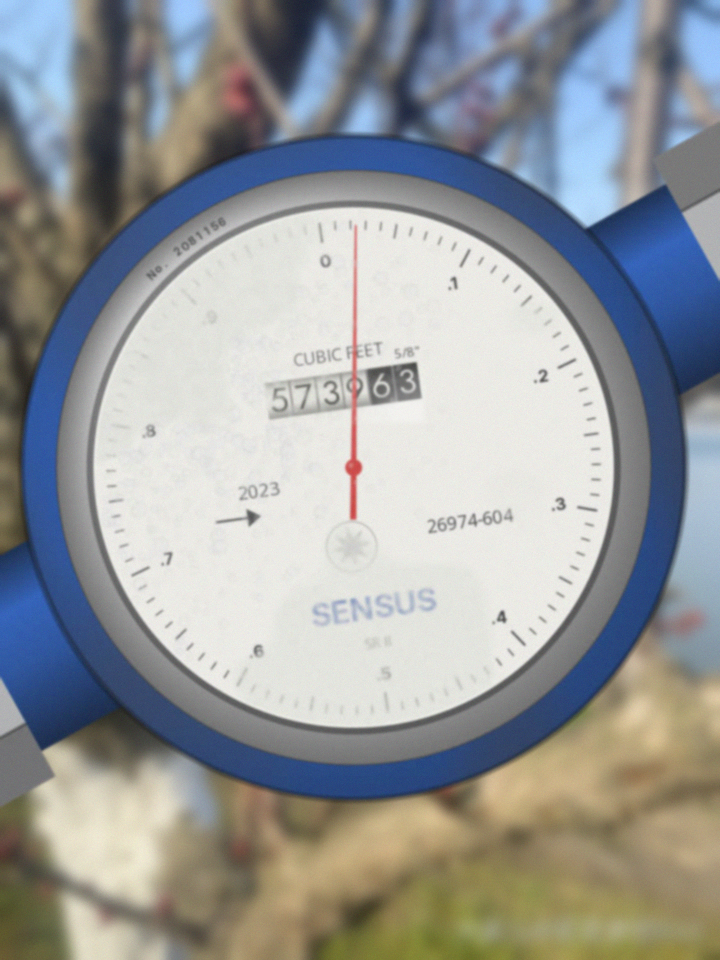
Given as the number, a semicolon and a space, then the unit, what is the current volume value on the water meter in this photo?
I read 573963.02; ft³
